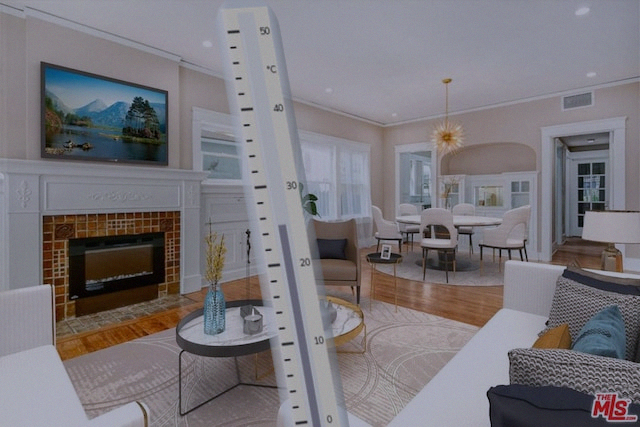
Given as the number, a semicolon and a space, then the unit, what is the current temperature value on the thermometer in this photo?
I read 25; °C
